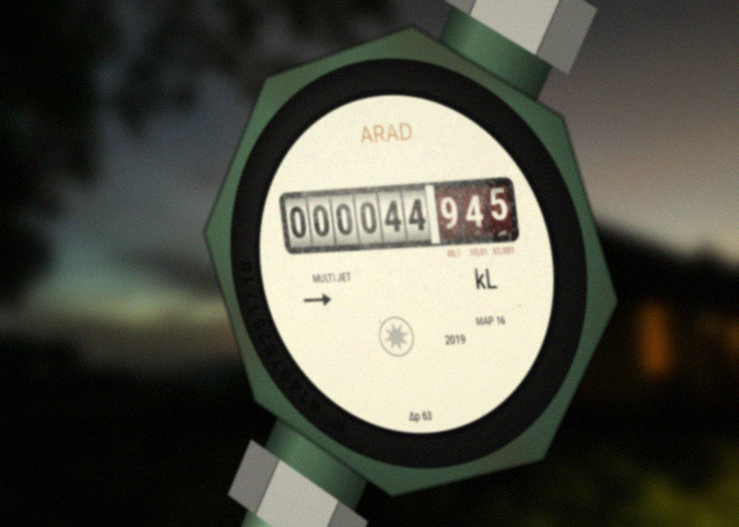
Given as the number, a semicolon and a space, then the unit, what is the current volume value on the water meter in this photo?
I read 44.945; kL
